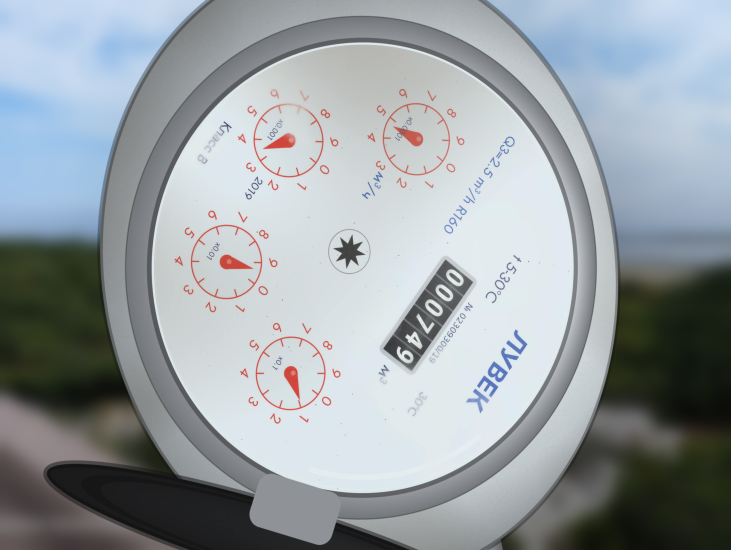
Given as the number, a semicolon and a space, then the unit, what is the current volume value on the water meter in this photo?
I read 749.0934; m³
